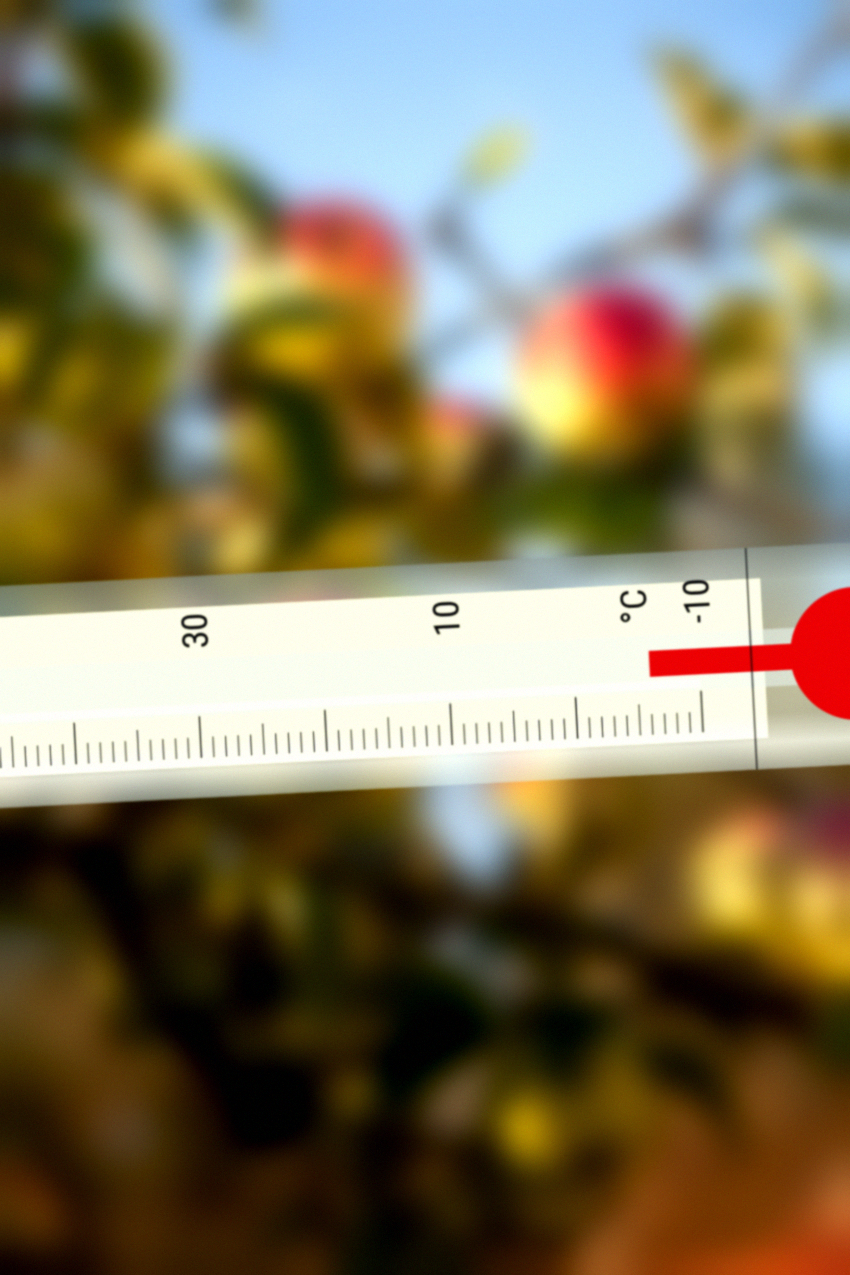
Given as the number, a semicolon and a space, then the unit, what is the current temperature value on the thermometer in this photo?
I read -6; °C
